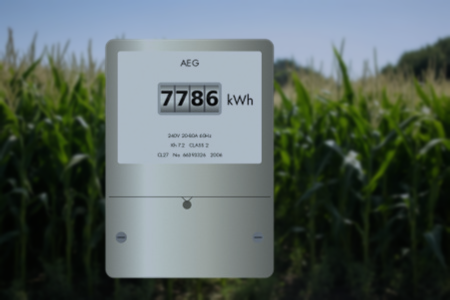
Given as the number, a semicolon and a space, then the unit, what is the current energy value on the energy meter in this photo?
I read 7786; kWh
